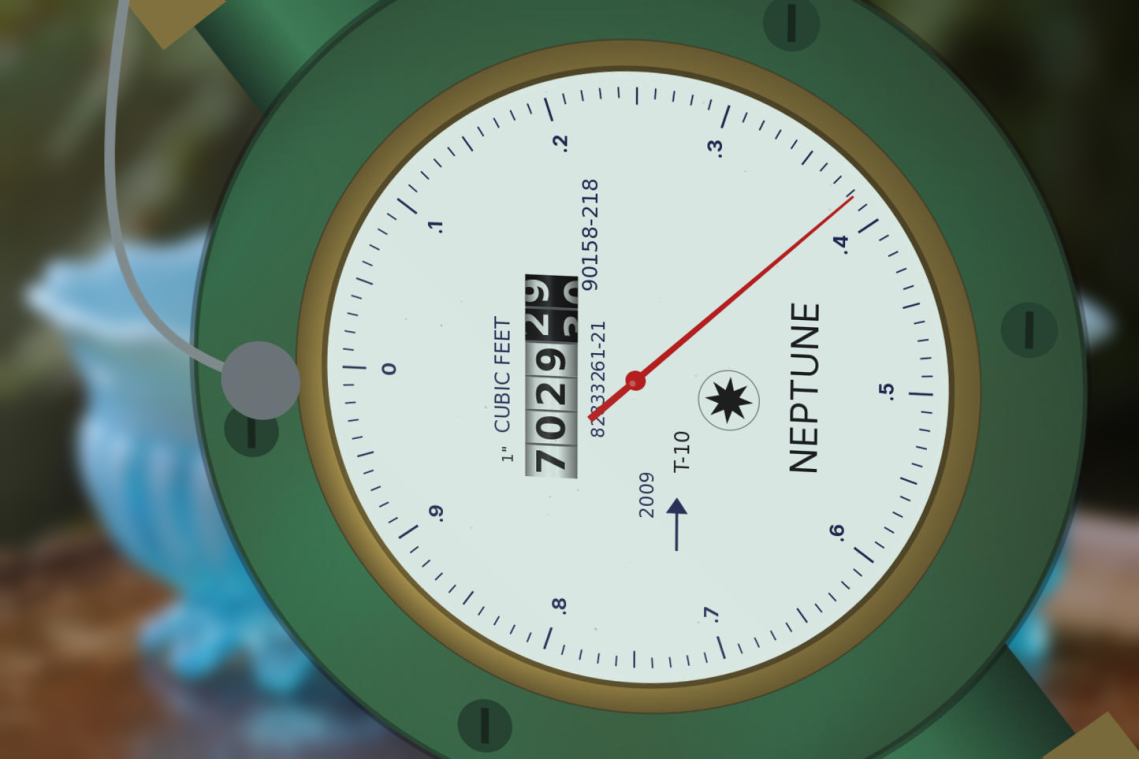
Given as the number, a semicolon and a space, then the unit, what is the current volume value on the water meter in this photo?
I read 702929.38; ft³
